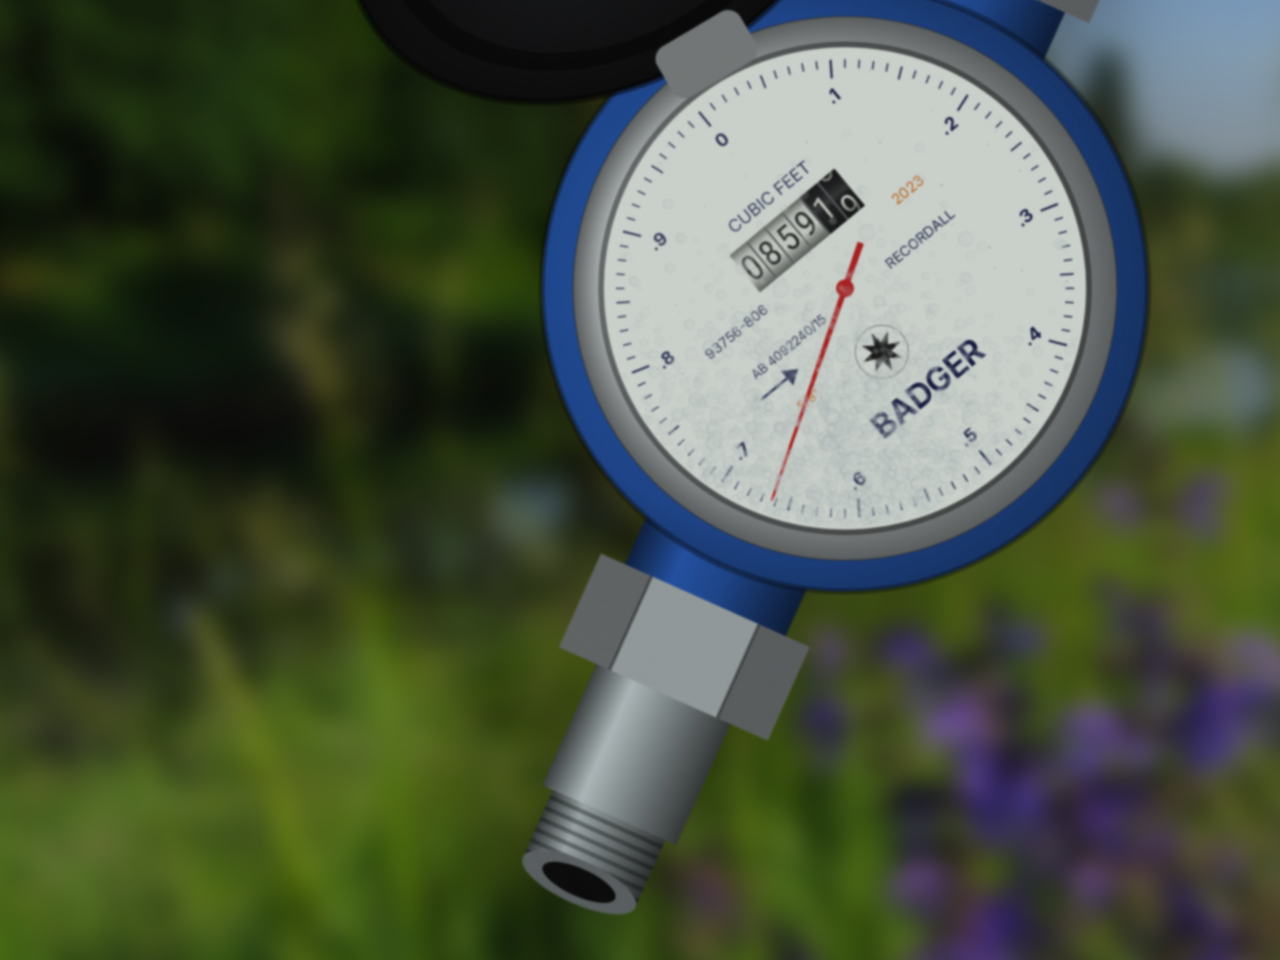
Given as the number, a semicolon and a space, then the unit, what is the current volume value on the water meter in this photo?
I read 85918.66; ft³
